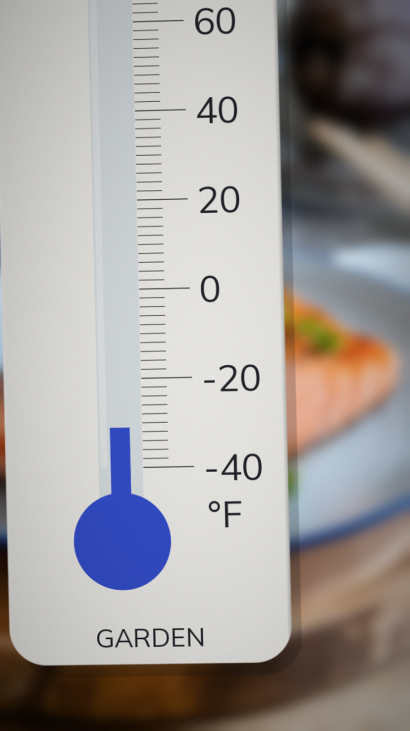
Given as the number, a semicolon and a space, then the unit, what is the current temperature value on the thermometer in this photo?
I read -31; °F
